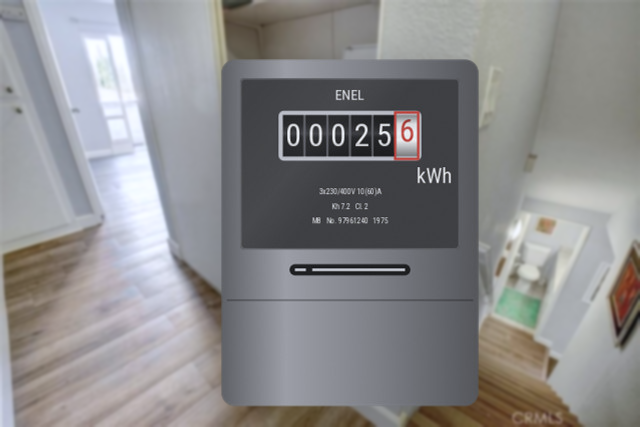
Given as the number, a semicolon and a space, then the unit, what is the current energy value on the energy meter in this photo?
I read 25.6; kWh
